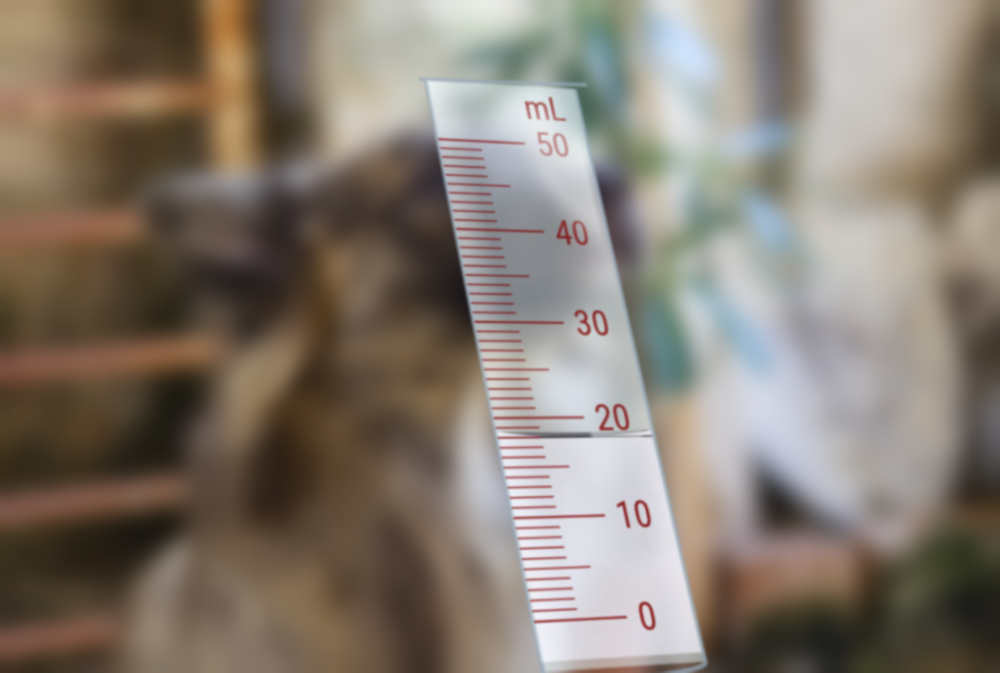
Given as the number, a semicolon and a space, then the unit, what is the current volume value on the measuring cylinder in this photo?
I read 18; mL
